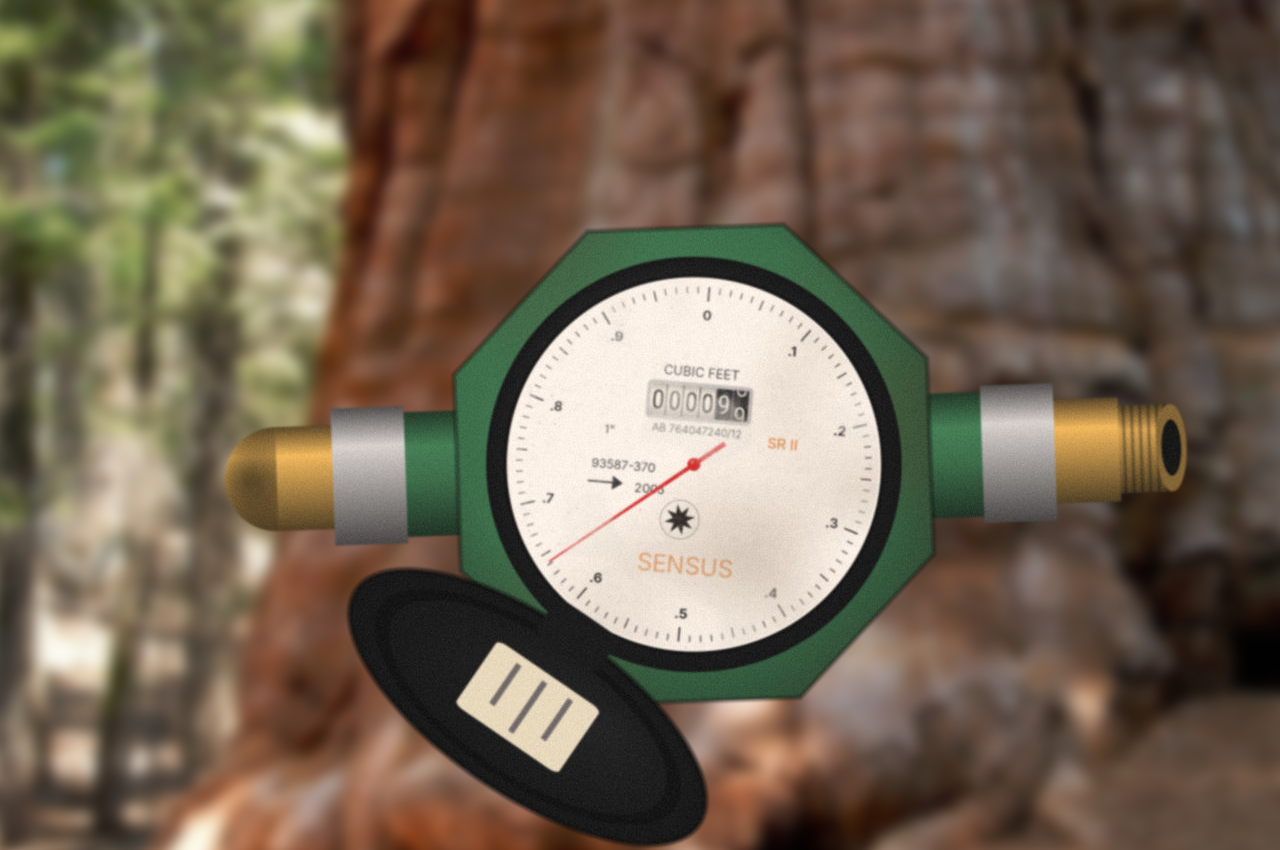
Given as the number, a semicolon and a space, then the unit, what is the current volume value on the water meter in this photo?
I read 98.64; ft³
